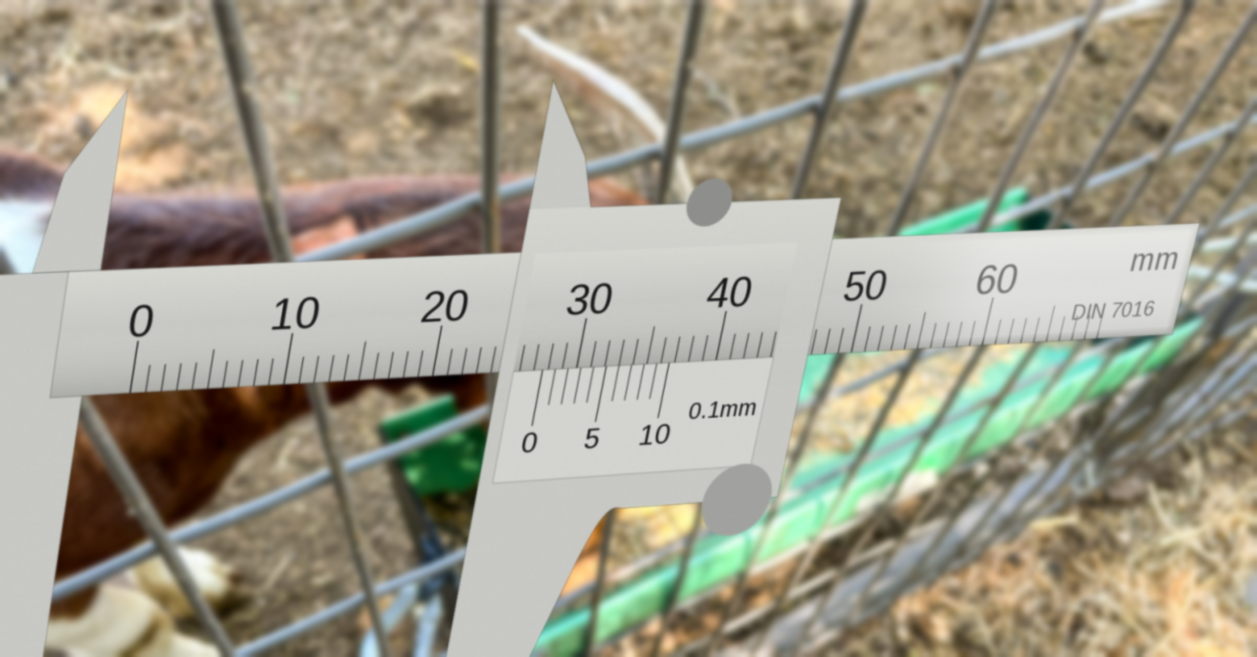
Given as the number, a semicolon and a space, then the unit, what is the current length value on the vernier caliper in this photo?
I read 27.6; mm
